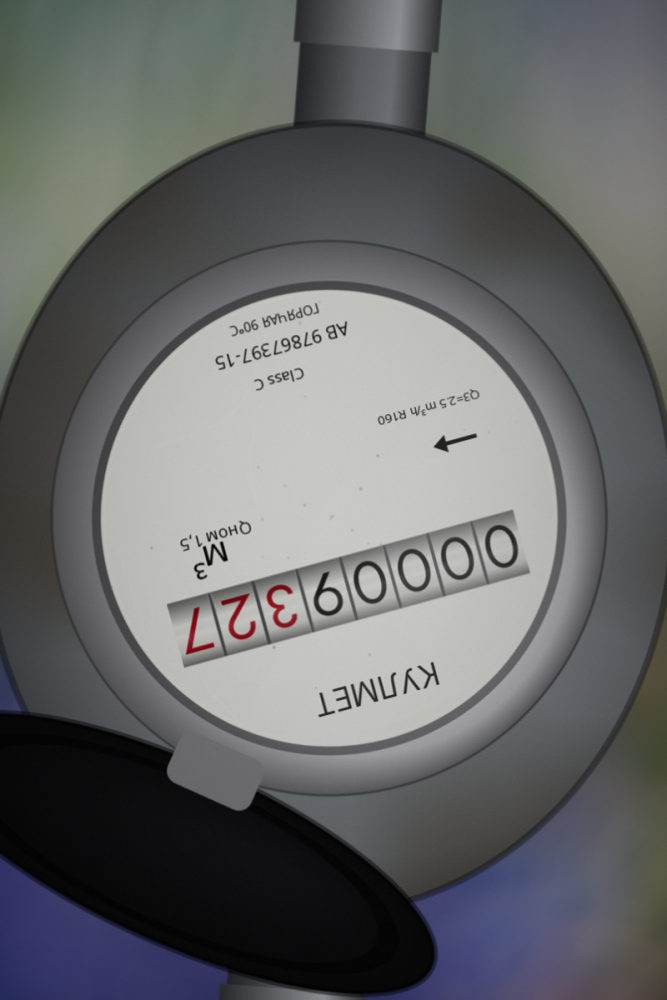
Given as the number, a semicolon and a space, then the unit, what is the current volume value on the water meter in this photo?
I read 9.327; m³
